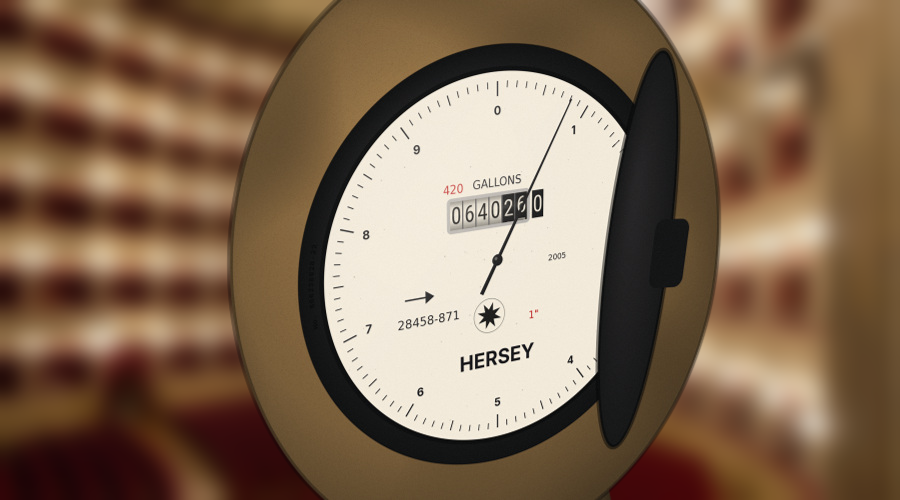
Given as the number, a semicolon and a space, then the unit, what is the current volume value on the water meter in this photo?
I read 640260.8; gal
